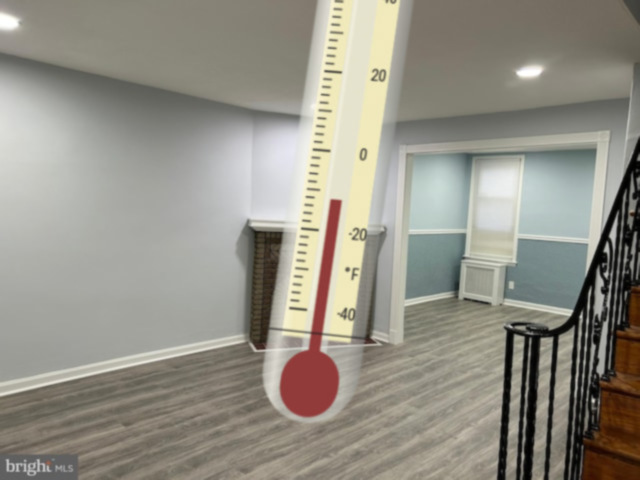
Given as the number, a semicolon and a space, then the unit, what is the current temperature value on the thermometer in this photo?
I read -12; °F
